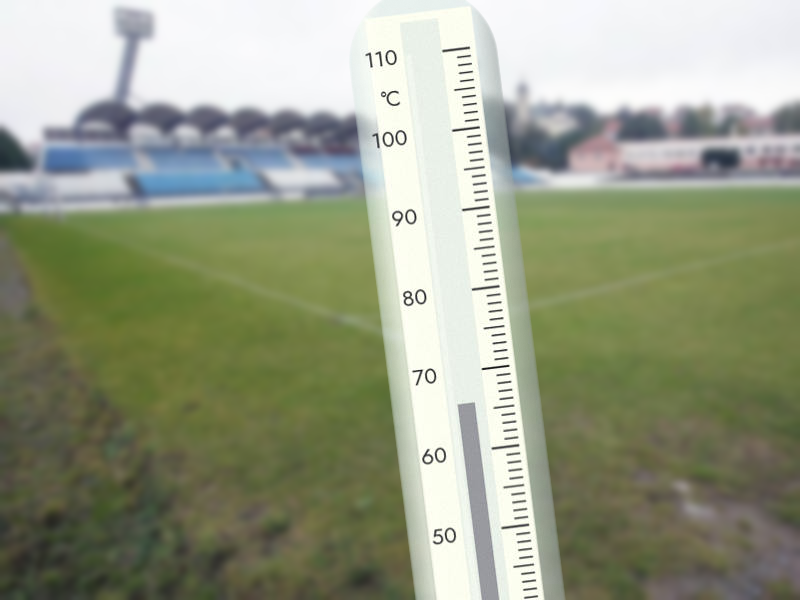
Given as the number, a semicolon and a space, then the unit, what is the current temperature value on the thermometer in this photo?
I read 66; °C
